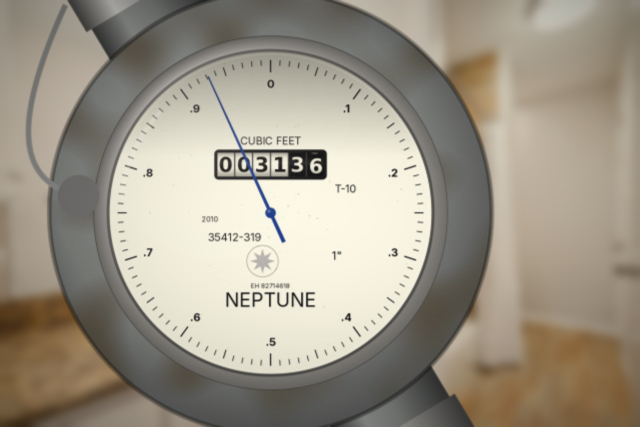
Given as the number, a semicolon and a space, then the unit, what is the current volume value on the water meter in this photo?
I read 3135.93; ft³
